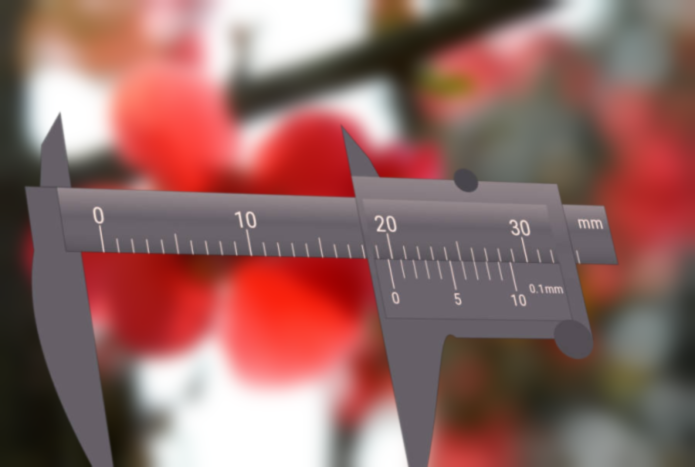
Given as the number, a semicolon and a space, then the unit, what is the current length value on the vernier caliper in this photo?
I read 19.7; mm
